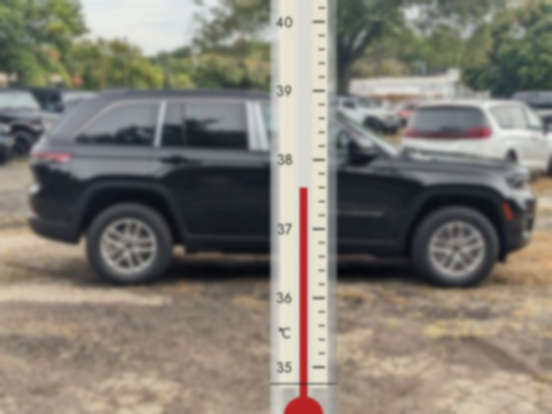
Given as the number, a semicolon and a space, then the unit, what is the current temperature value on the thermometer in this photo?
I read 37.6; °C
